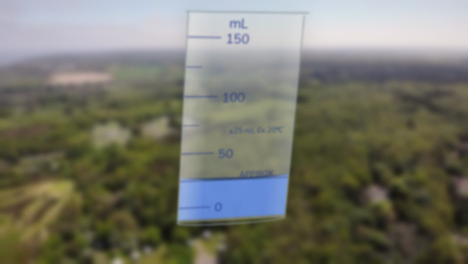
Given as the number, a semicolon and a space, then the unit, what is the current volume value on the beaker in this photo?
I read 25; mL
